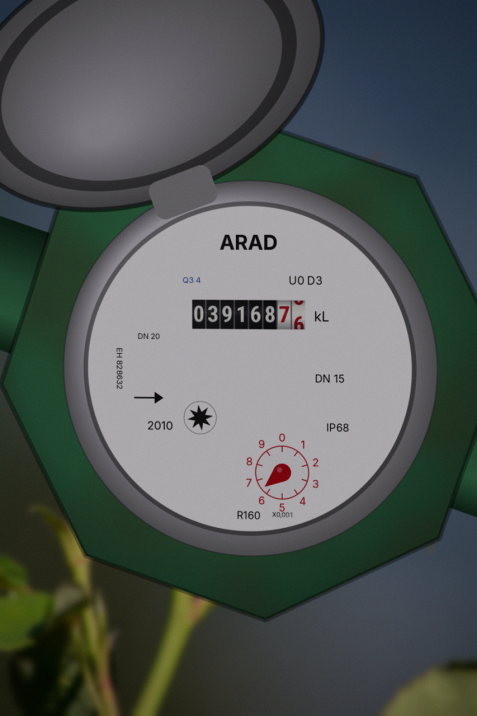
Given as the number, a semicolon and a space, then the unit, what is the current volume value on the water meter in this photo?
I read 39168.756; kL
